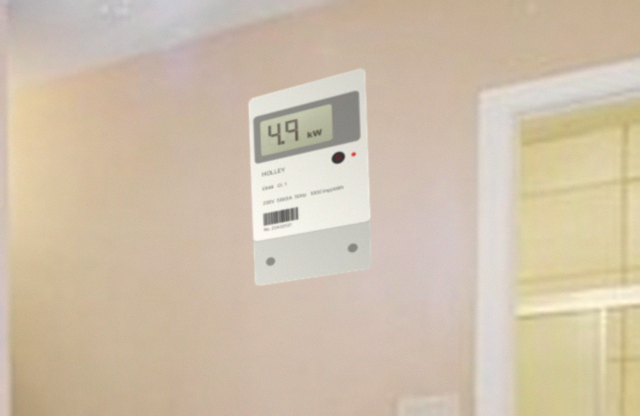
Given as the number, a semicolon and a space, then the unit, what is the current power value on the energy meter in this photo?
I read 4.9; kW
